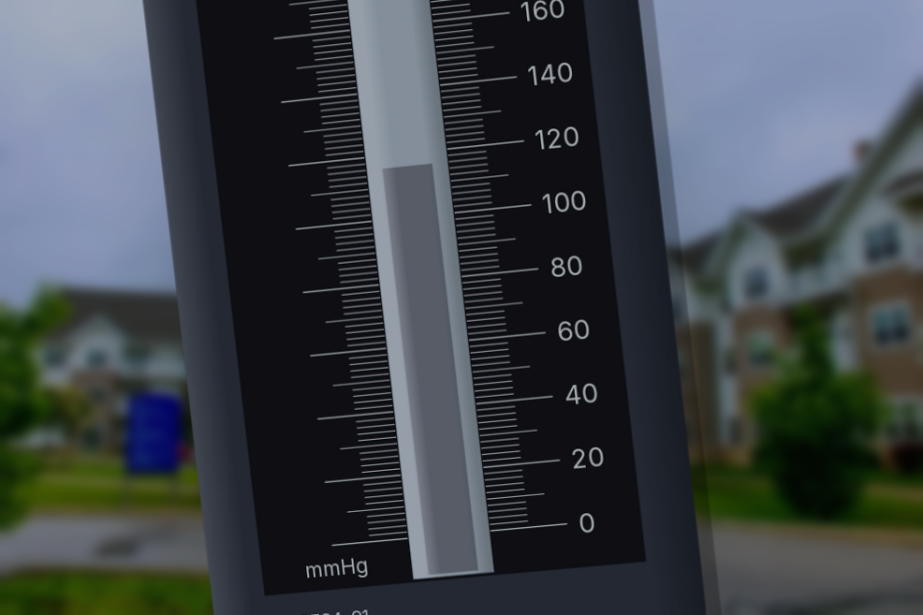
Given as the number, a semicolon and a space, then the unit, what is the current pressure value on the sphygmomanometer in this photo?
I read 116; mmHg
